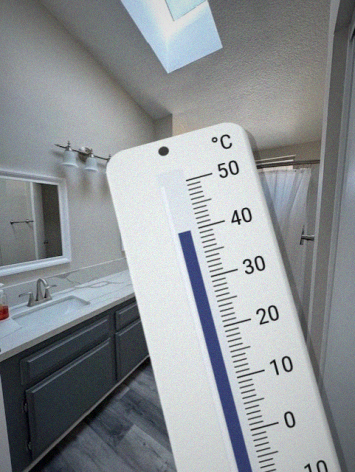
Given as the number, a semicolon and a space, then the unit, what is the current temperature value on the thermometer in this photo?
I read 40; °C
